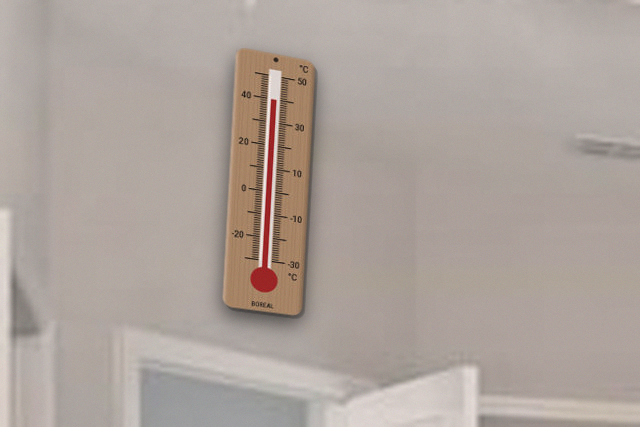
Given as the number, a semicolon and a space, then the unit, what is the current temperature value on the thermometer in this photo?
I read 40; °C
